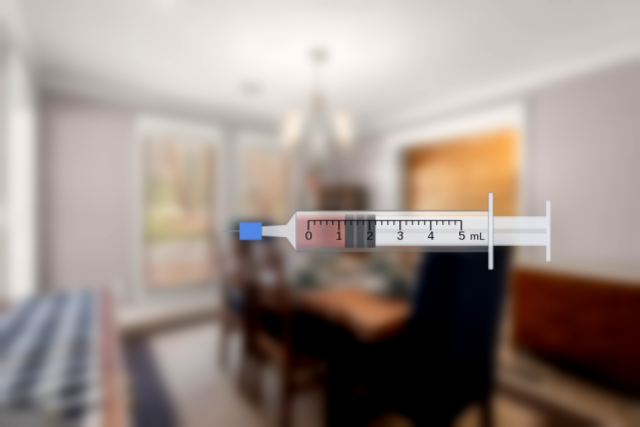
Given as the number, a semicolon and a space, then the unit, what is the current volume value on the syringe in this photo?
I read 1.2; mL
